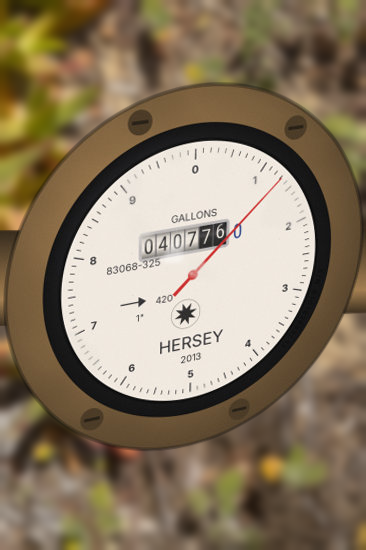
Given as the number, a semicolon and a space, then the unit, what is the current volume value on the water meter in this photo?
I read 407761.3; gal
